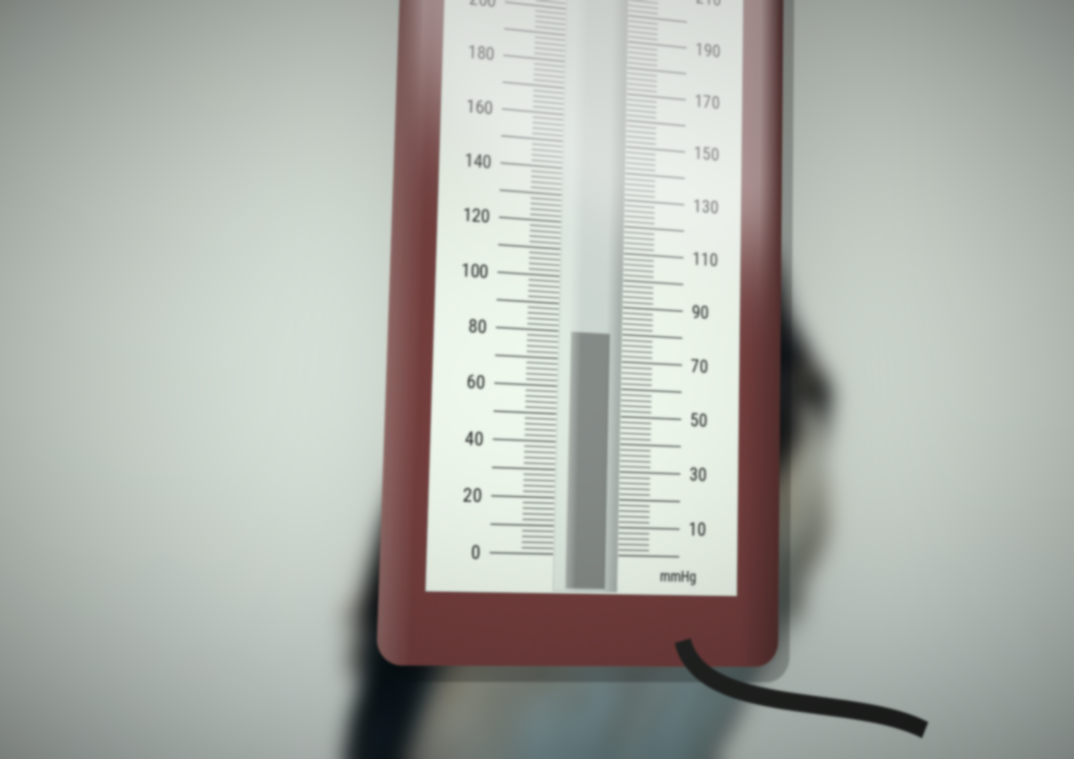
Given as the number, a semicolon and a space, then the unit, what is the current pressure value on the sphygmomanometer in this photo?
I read 80; mmHg
